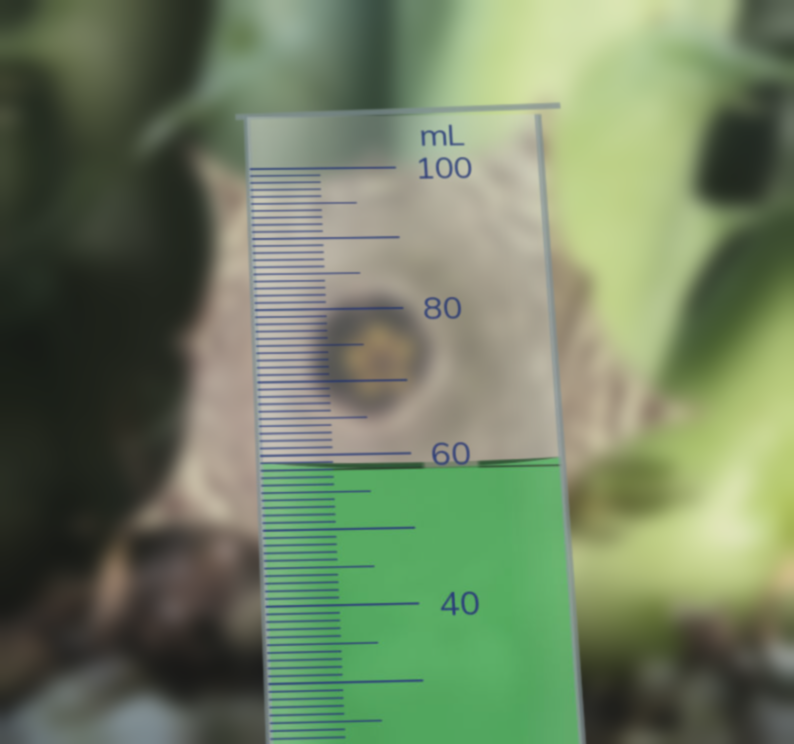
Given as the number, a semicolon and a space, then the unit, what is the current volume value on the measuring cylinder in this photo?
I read 58; mL
